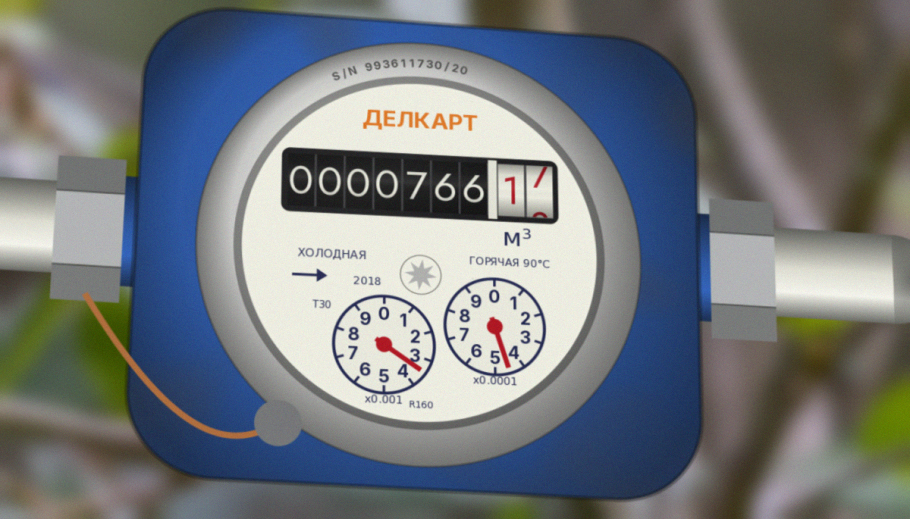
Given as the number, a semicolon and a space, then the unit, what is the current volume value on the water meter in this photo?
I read 766.1734; m³
